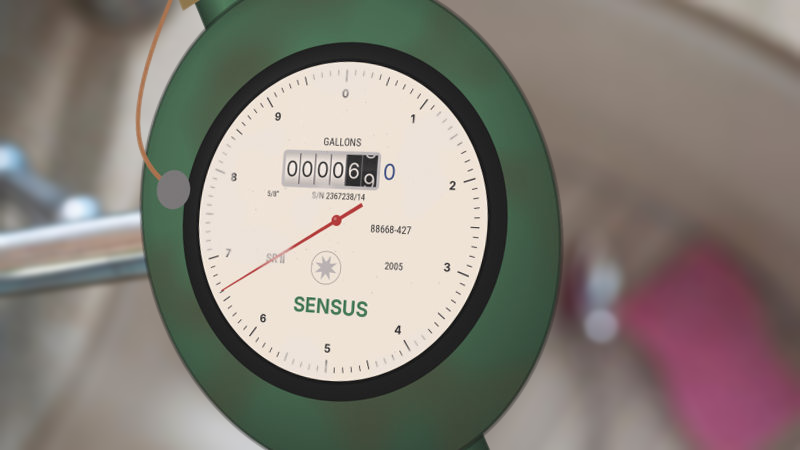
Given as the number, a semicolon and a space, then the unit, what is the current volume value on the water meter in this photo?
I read 686.6; gal
